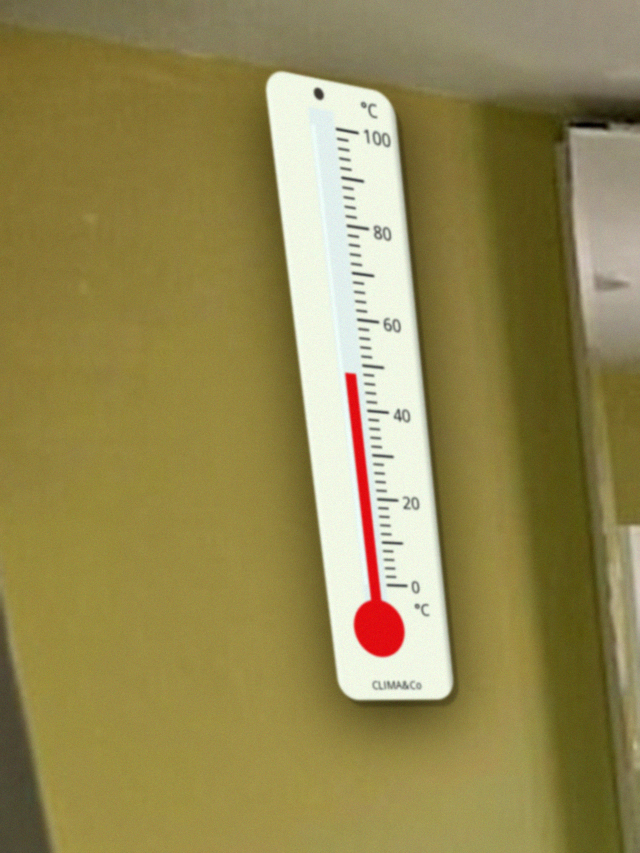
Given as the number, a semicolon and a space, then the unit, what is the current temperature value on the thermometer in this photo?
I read 48; °C
